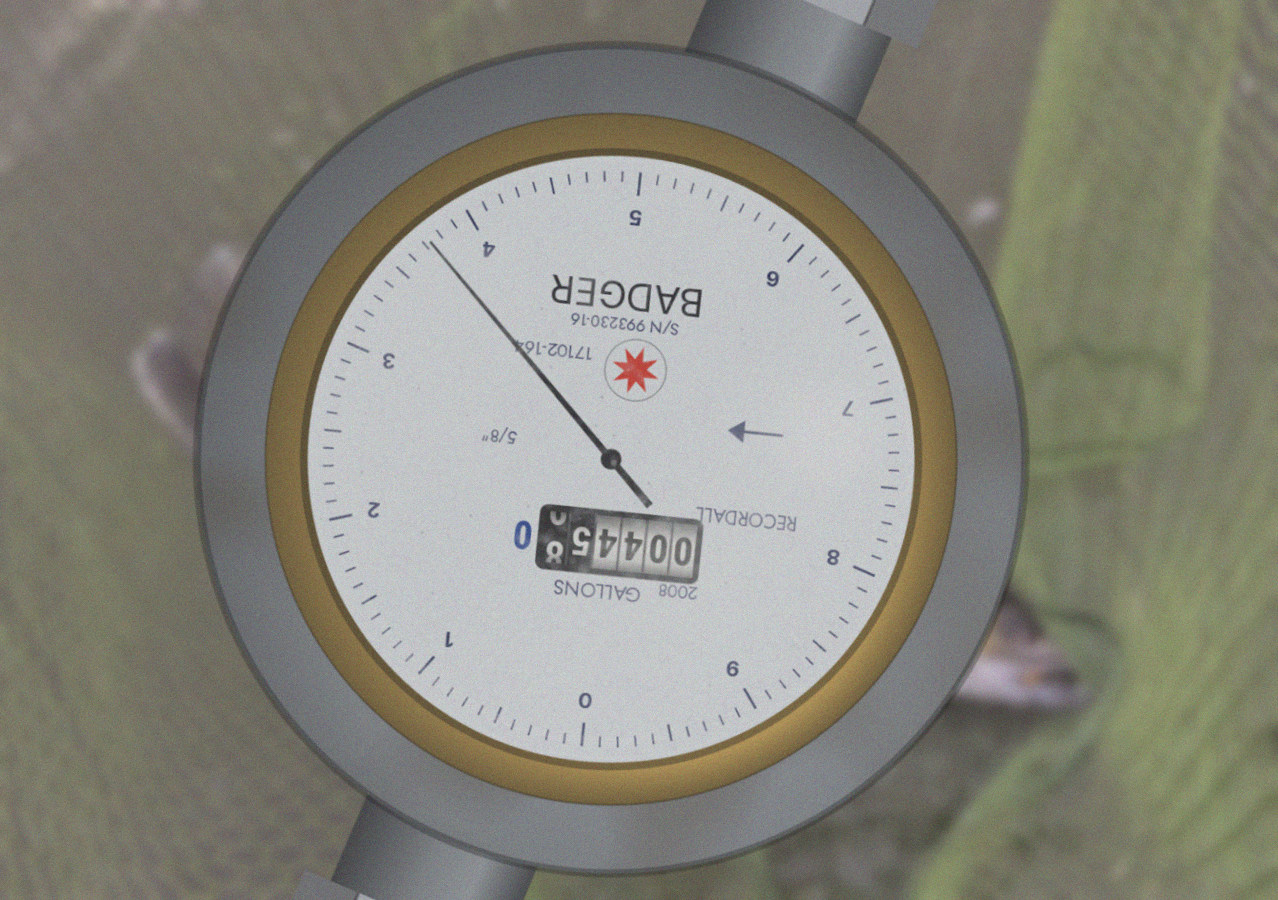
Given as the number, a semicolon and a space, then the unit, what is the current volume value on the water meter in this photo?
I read 44583.7; gal
